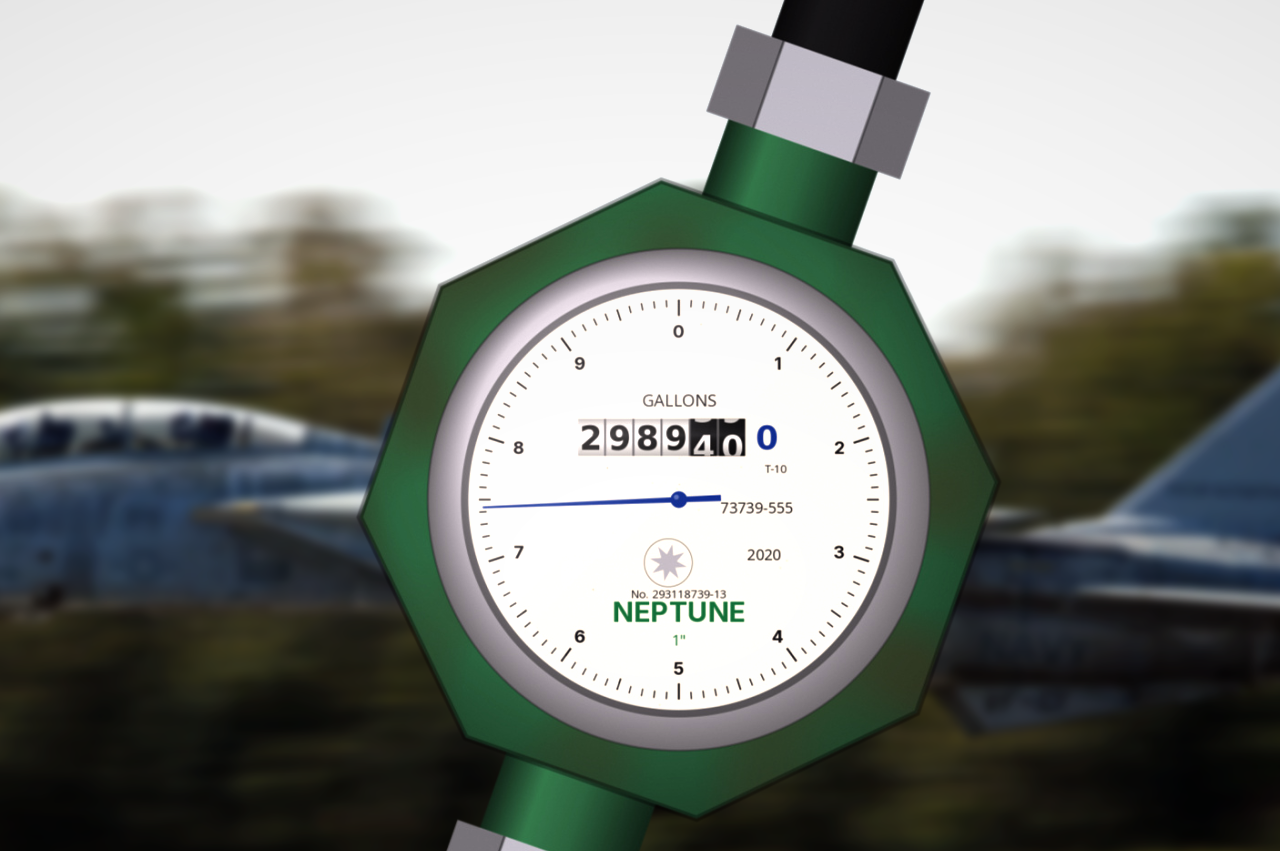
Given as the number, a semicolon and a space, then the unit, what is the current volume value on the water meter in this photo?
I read 2989397.4; gal
